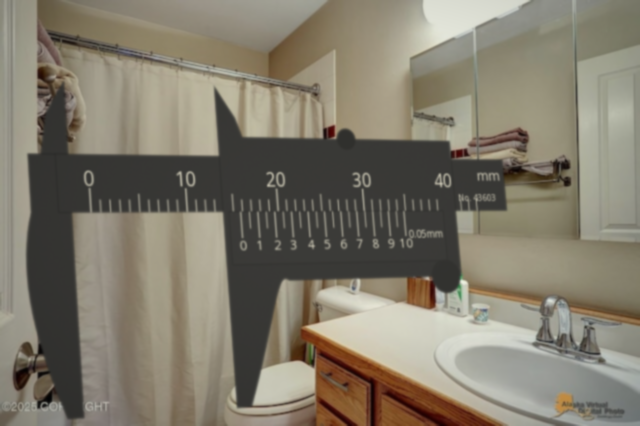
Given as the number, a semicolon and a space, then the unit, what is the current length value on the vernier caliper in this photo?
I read 15.8; mm
